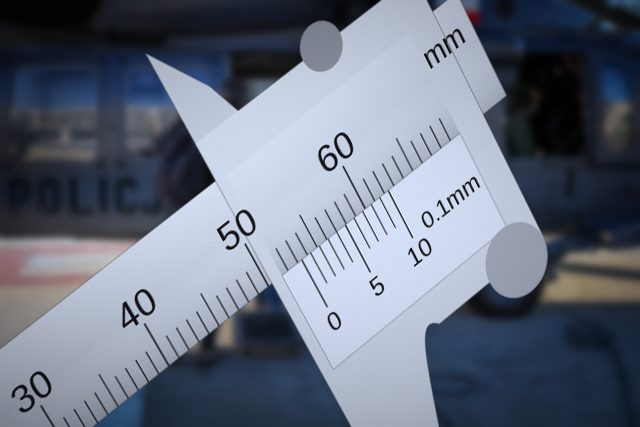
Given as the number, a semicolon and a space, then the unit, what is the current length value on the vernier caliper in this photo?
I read 53.4; mm
